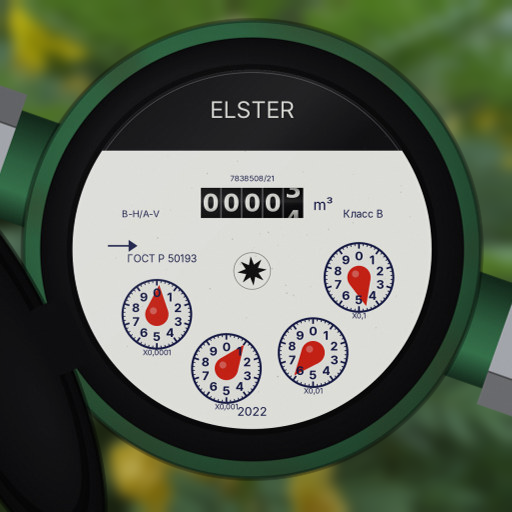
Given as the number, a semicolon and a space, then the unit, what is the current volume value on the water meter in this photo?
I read 3.4610; m³
